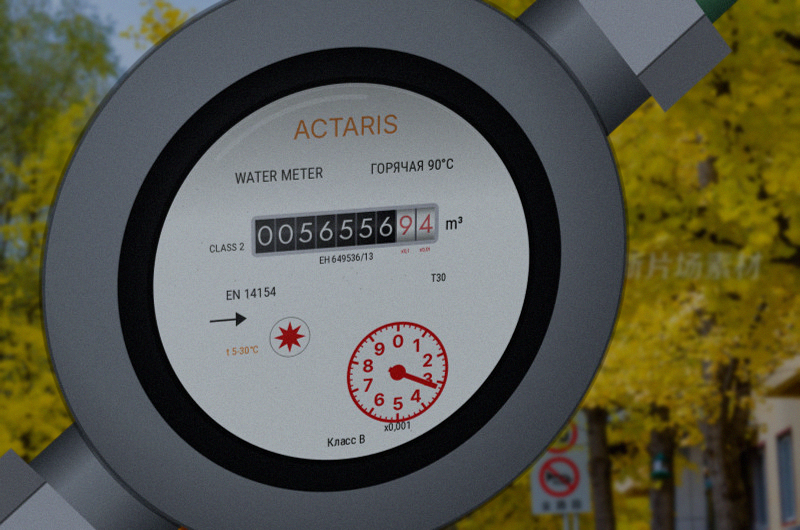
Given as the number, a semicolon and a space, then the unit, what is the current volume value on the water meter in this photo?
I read 56556.943; m³
